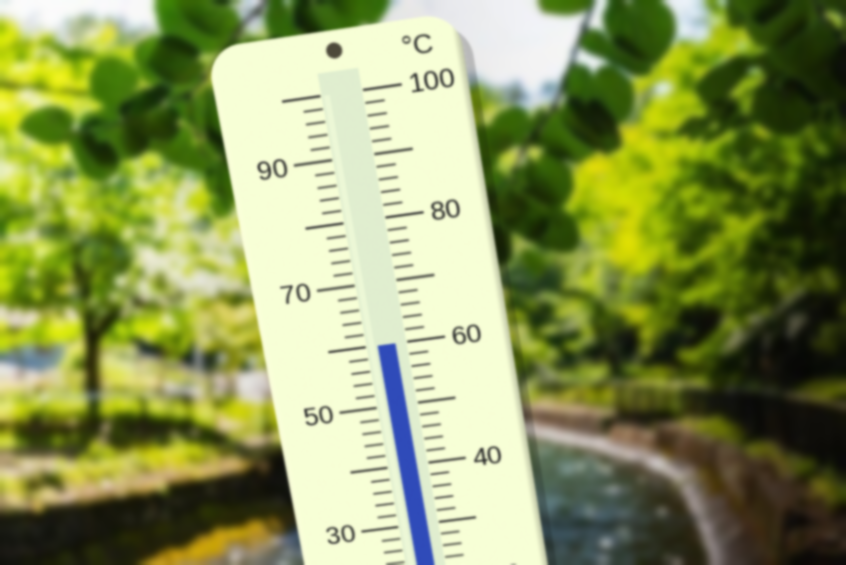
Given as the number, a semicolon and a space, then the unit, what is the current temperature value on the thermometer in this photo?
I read 60; °C
